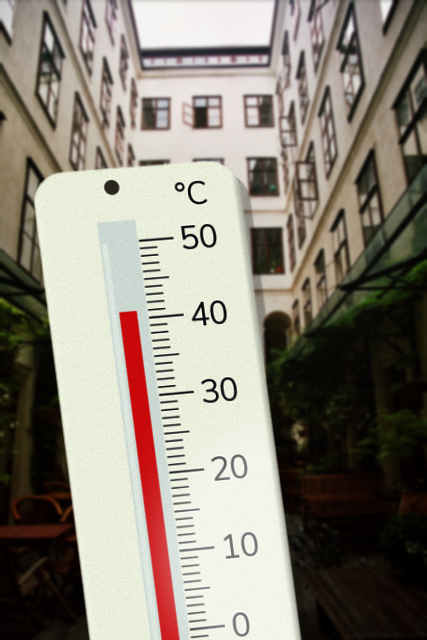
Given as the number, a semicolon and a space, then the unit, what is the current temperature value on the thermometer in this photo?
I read 41; °C
